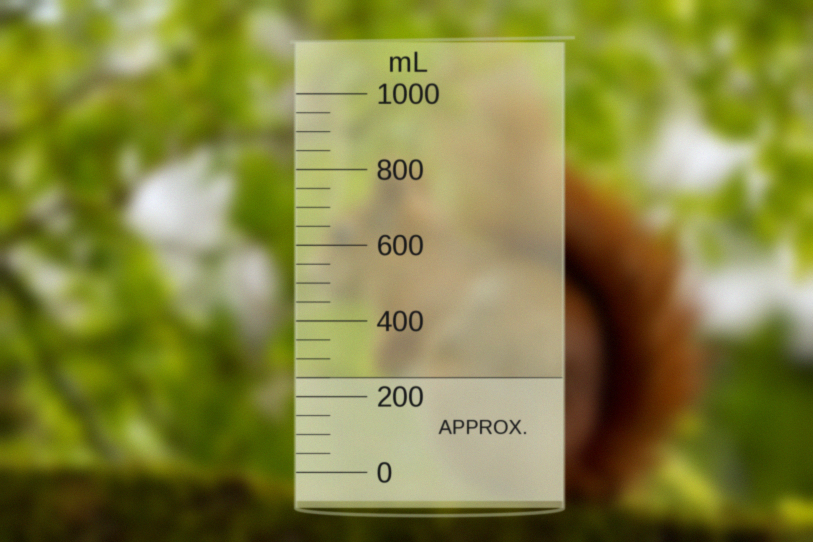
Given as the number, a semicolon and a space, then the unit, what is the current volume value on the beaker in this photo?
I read 250; mL
